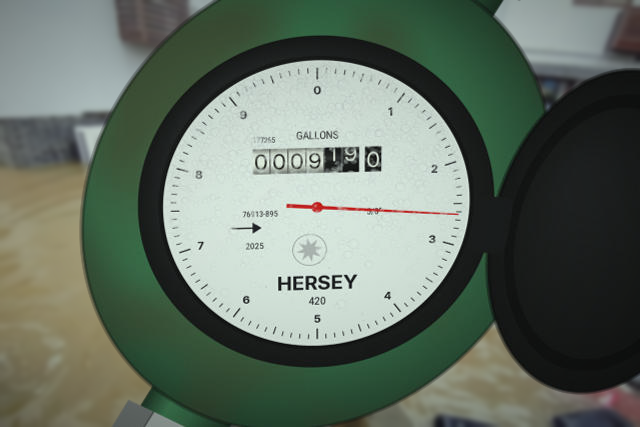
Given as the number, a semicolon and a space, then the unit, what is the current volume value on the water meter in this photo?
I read 9192.6; gal
